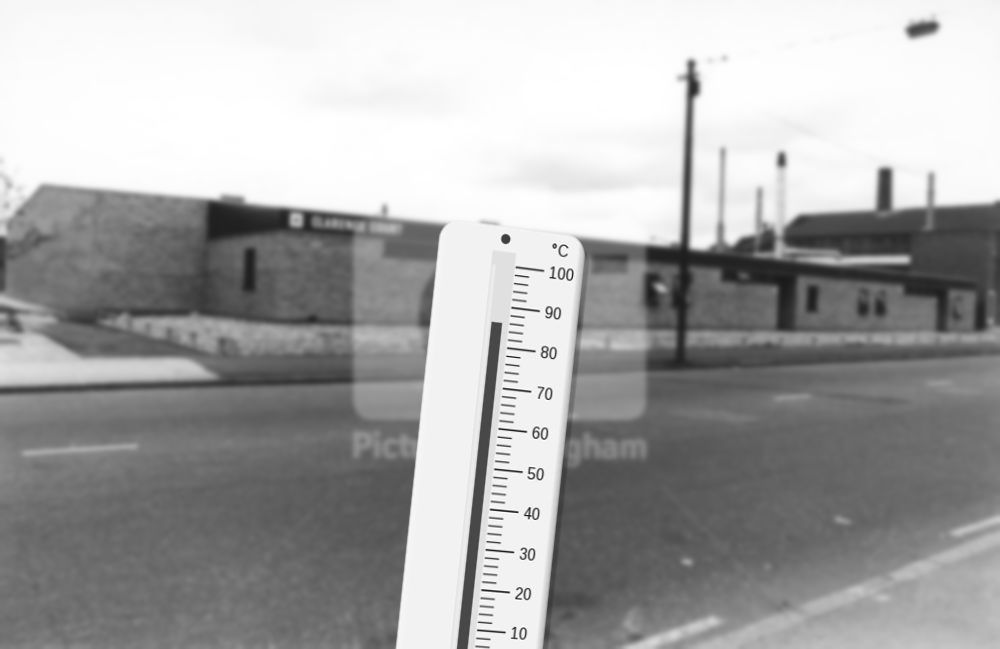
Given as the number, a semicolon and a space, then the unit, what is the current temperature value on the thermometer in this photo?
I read 86; °C
